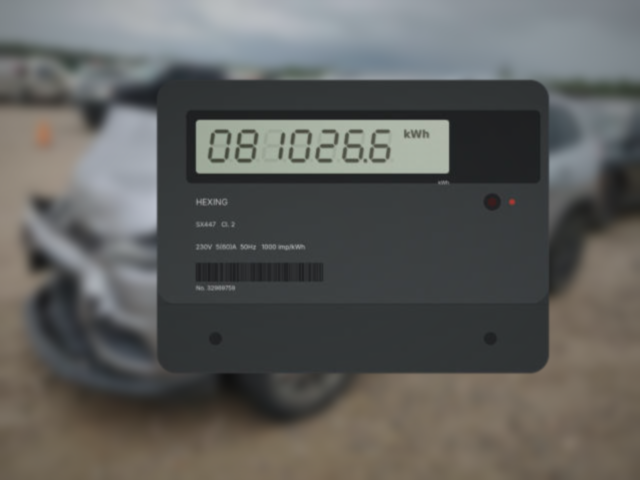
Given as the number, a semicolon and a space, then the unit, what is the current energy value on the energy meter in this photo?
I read 81026.6; kWh
